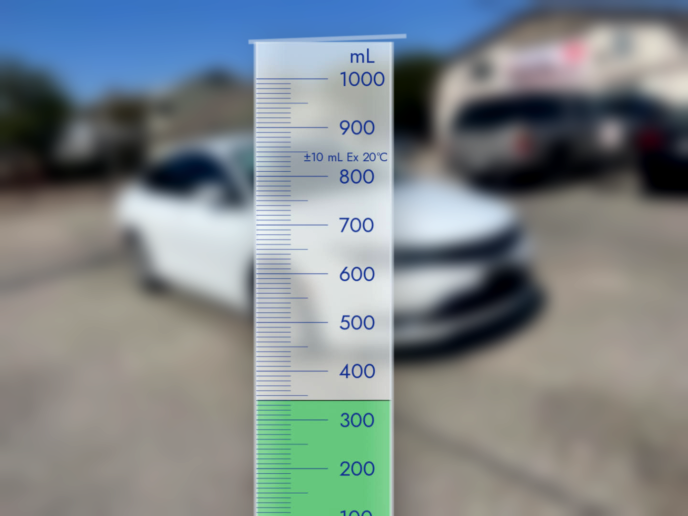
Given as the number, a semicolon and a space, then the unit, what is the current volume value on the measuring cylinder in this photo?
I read 340; mL
